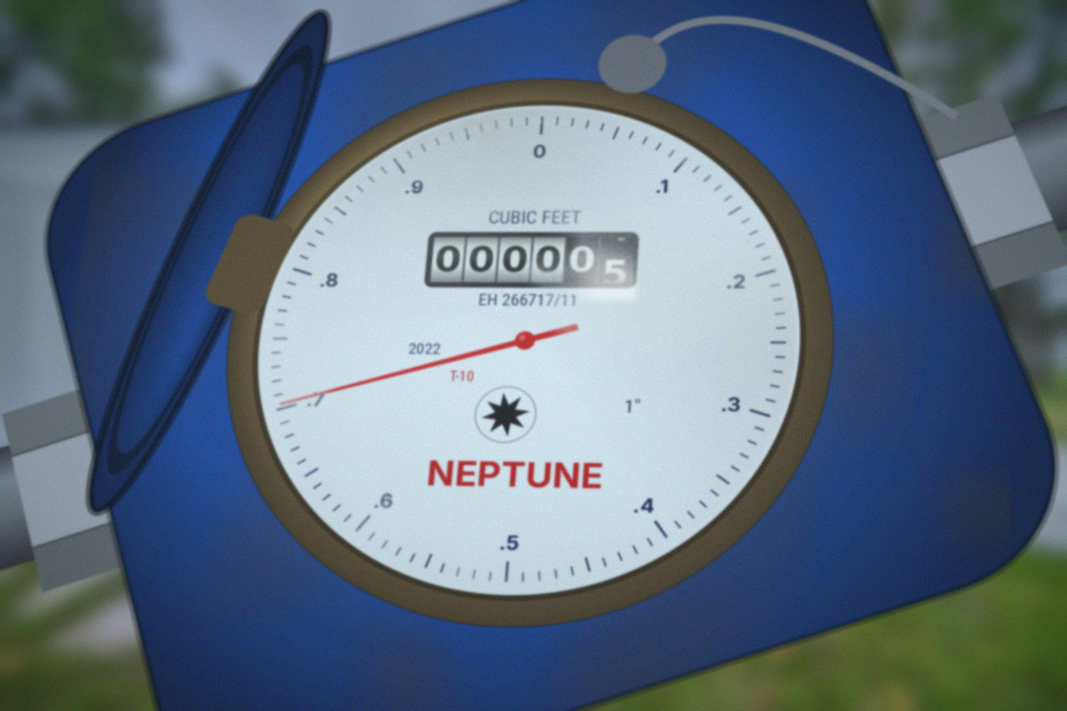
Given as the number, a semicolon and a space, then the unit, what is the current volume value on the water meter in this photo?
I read 4.70; ft³
